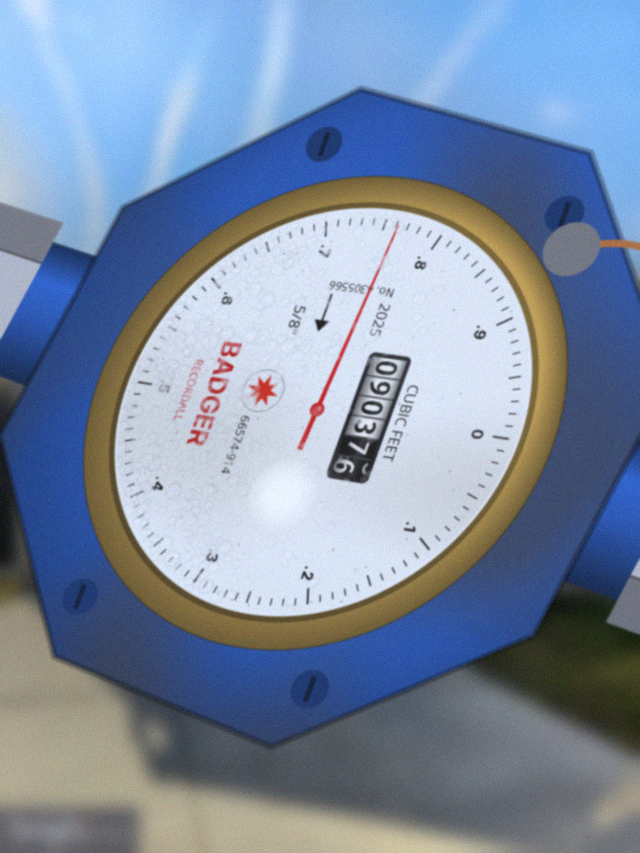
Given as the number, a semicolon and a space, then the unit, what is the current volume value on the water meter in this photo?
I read 90375.76; ft³
